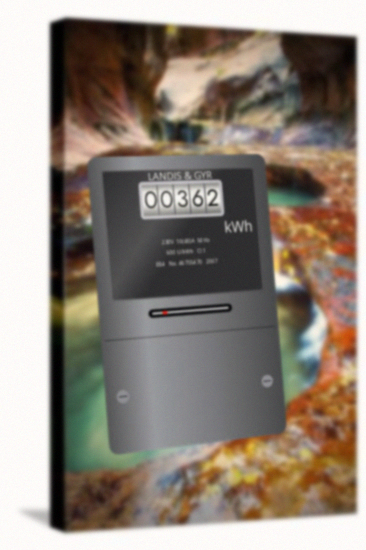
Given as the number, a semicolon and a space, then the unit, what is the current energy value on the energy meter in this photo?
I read 362; kWh
